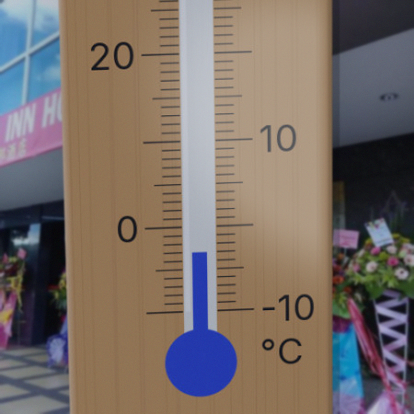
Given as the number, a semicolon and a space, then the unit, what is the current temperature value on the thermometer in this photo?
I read -3; °C
